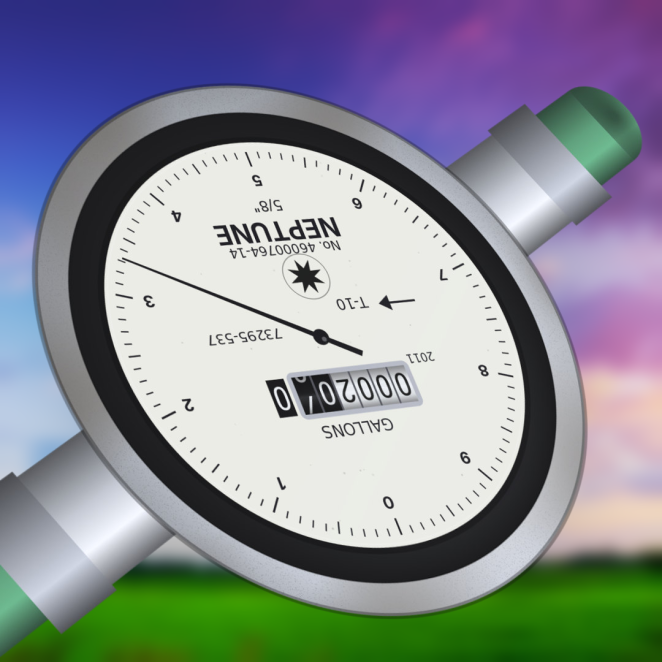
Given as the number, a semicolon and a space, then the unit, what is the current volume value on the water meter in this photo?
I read 2073.3; gal
